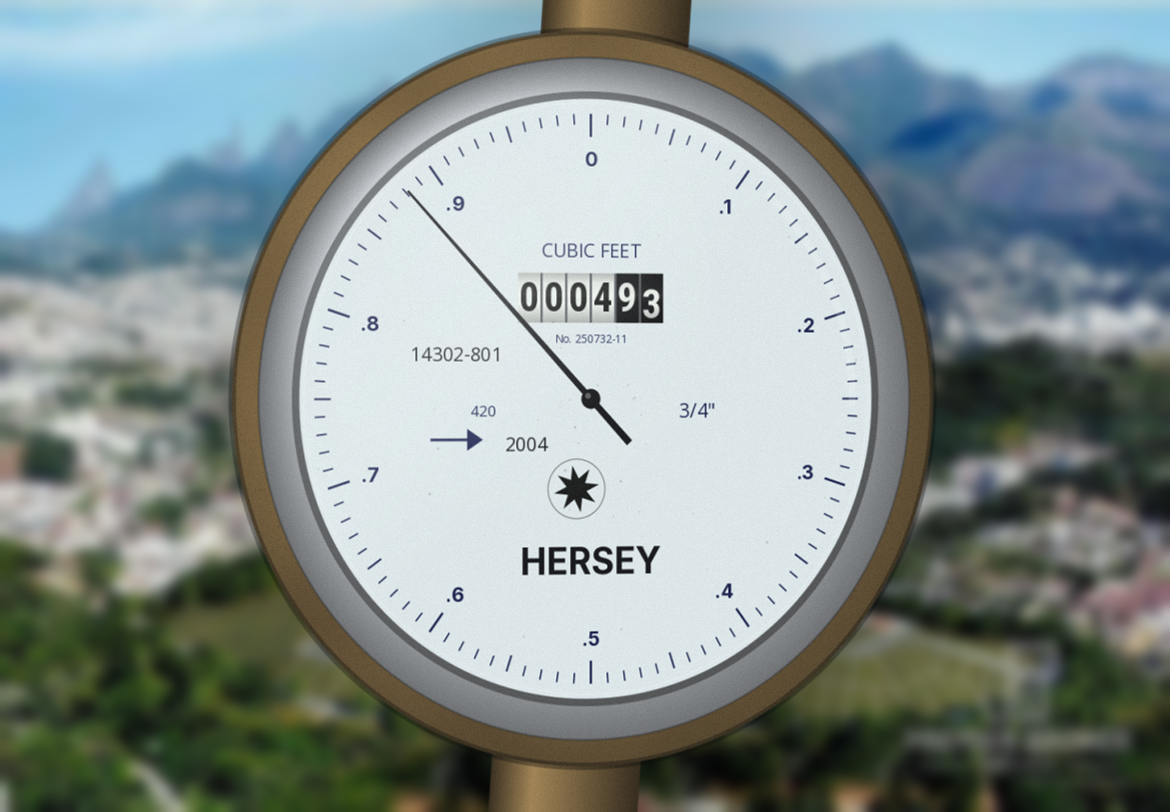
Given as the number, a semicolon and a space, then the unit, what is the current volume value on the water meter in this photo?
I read 492.88; ft³
